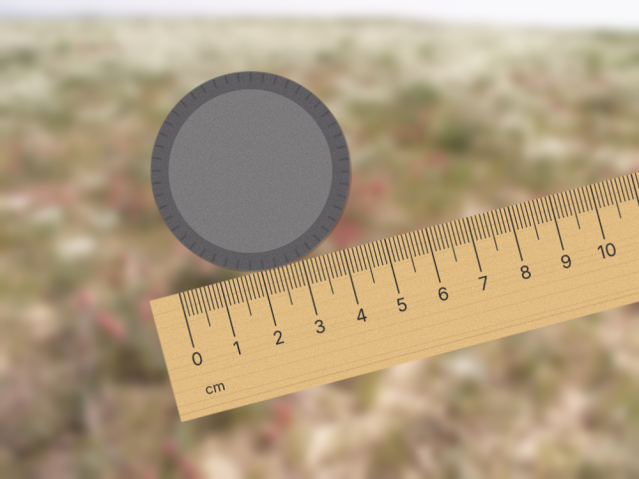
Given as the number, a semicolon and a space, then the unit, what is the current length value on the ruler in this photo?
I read 4.7; cm
